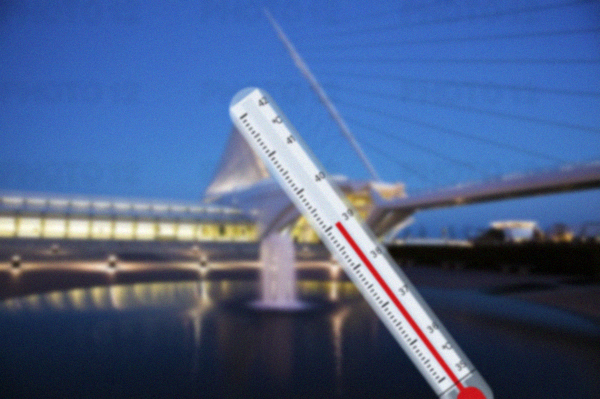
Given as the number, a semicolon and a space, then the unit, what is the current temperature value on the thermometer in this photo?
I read 39; °C
